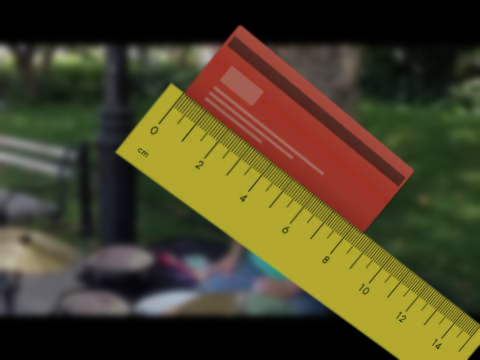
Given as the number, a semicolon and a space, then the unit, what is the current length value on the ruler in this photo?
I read 8.5; cm
